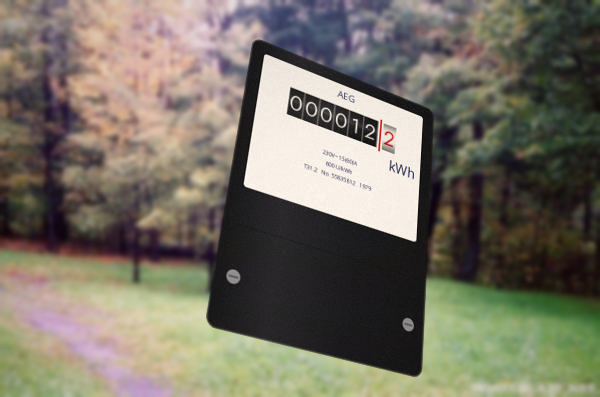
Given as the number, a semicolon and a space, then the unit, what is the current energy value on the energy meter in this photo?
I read 12.2; kWh
